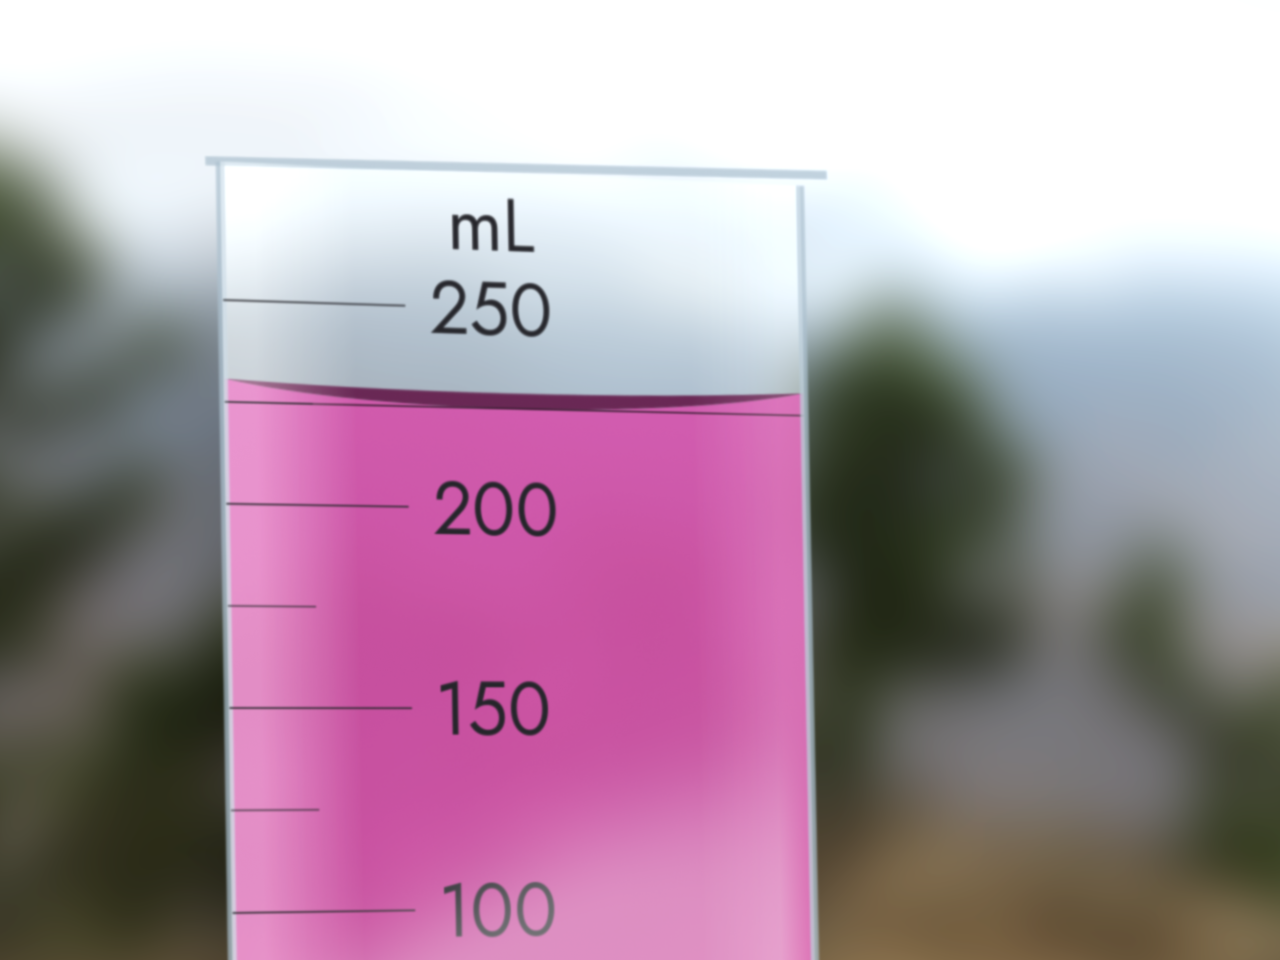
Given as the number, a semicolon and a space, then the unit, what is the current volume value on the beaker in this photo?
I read 225; mL
